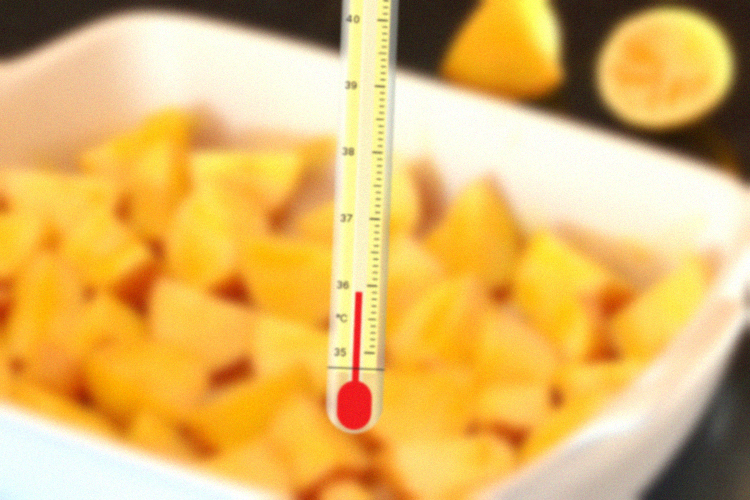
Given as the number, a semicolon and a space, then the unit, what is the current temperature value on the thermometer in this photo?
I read 35.9; °C
